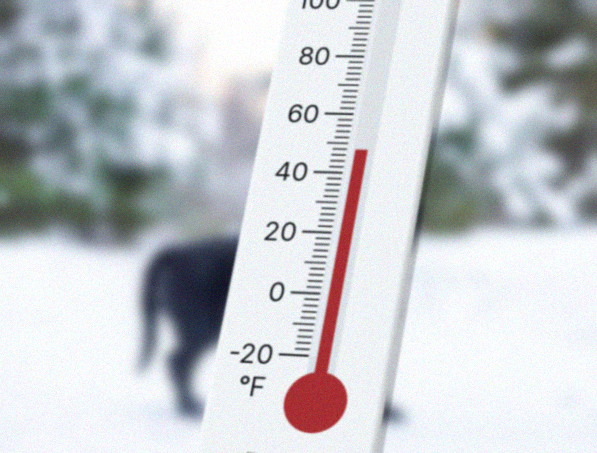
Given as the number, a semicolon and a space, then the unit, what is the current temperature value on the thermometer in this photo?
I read 48; °F
